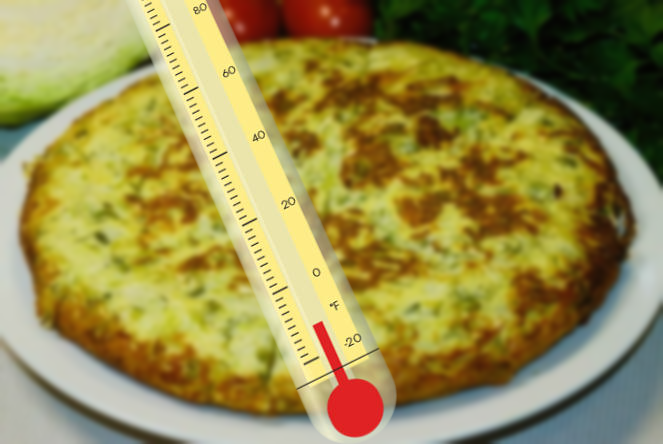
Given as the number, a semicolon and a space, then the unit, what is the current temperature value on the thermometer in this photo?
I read -12; °F
